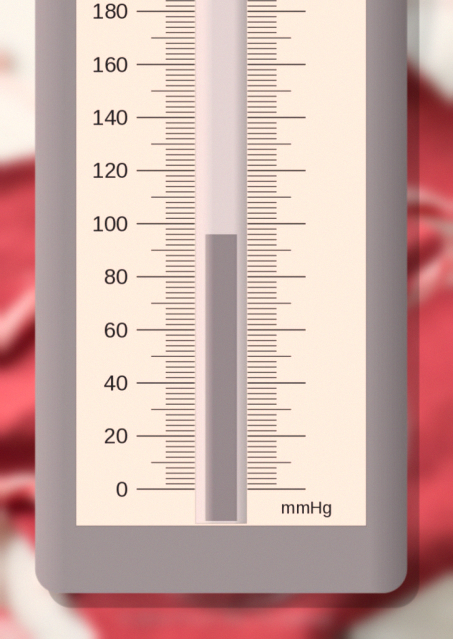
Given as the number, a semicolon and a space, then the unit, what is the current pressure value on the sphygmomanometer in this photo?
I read 96; mmHg
